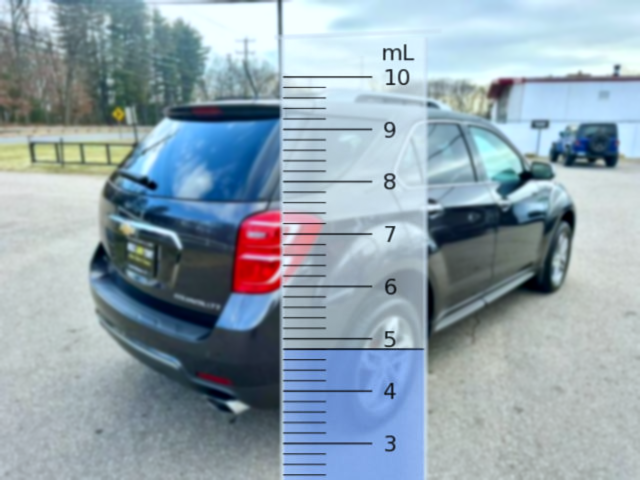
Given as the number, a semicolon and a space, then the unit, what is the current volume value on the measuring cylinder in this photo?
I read 4.8; mL
